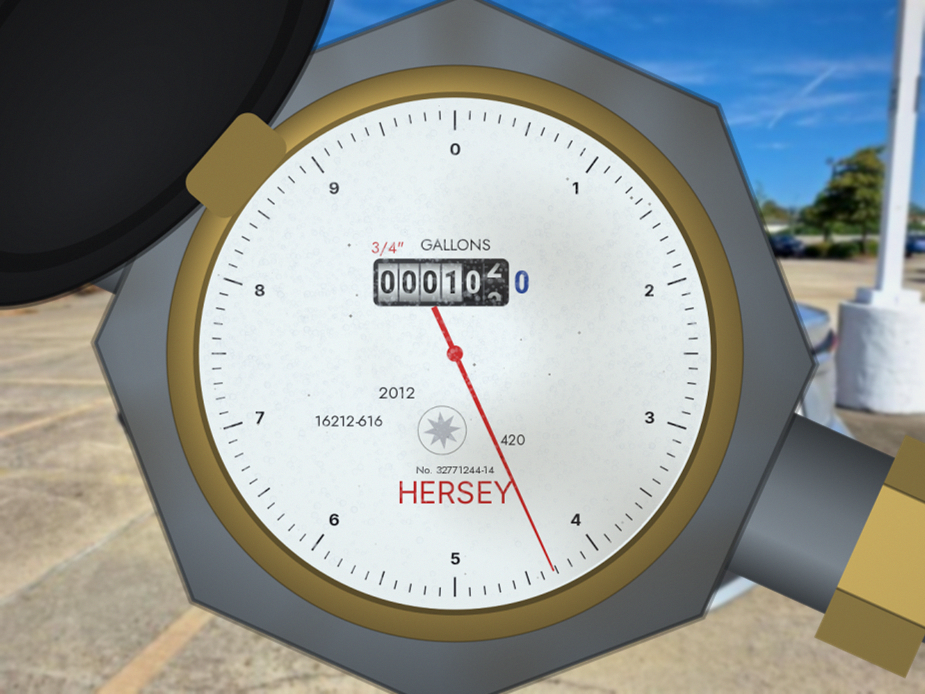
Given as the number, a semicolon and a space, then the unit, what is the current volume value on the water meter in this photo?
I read 1024.3; gal
